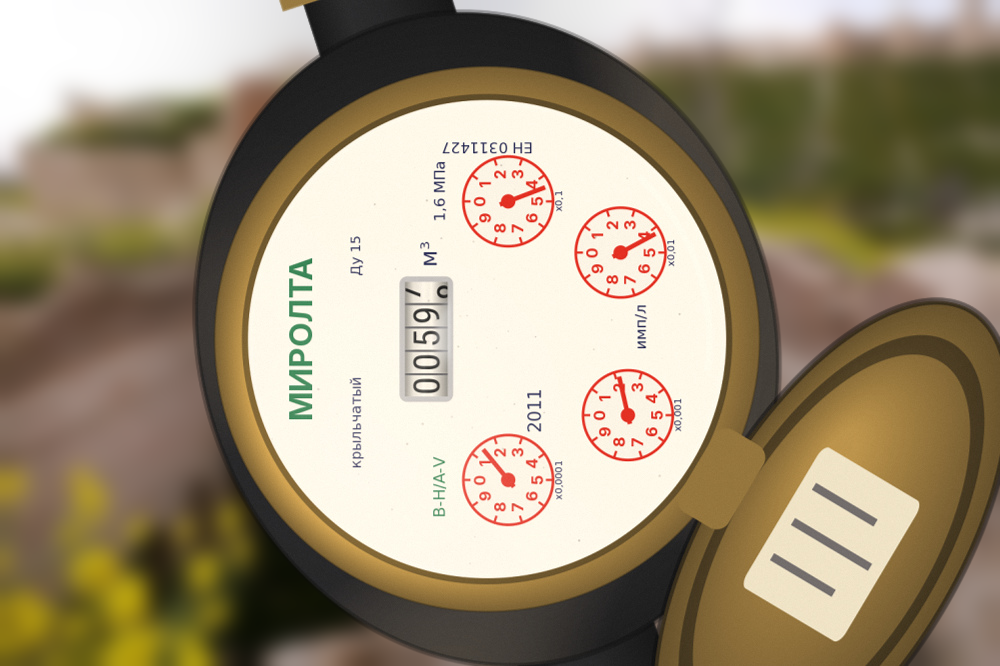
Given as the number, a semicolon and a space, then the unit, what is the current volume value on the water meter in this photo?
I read 597.4421; m³
